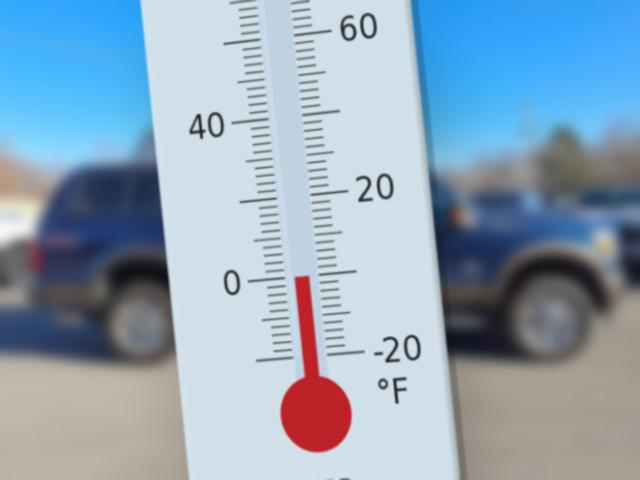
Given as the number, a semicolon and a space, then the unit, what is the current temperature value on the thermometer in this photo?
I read 0; °F
